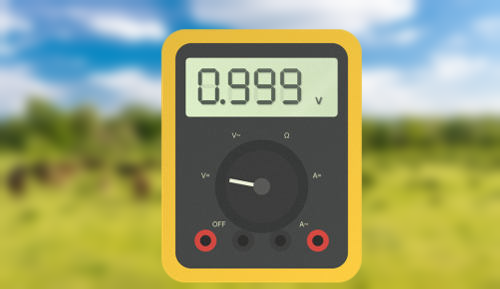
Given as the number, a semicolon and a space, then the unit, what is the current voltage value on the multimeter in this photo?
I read 0.999; V
